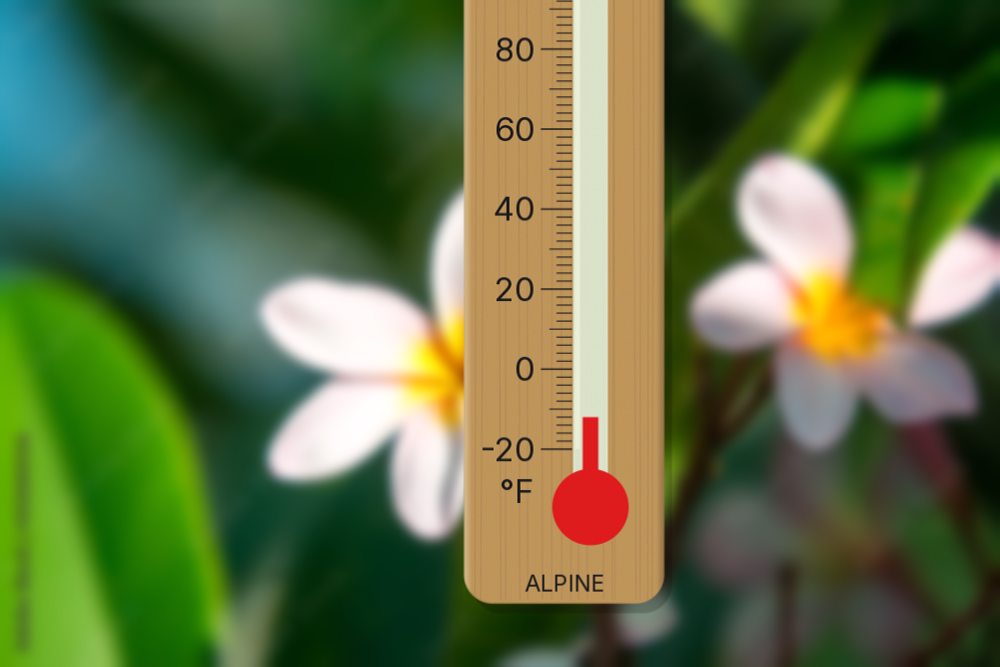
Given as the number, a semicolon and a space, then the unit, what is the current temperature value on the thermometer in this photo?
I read -12; °F
